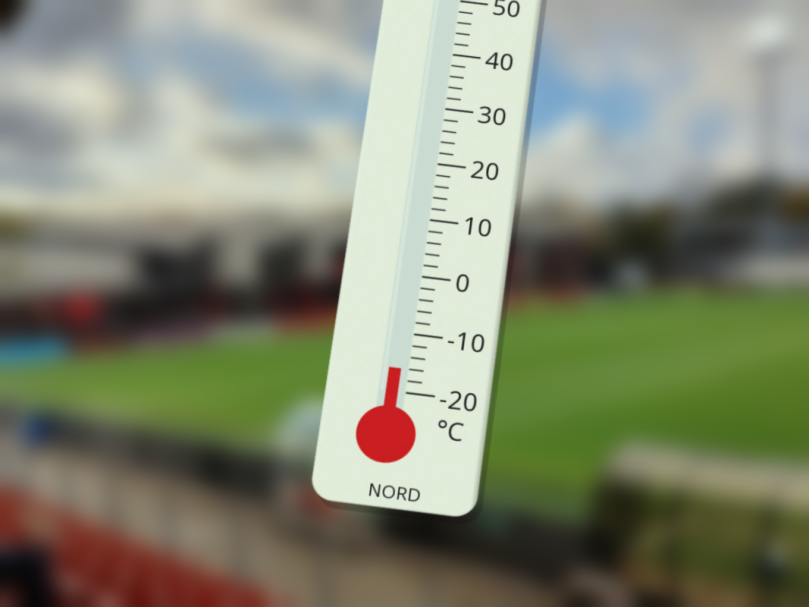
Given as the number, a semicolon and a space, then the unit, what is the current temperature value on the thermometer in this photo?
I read -16; °C
